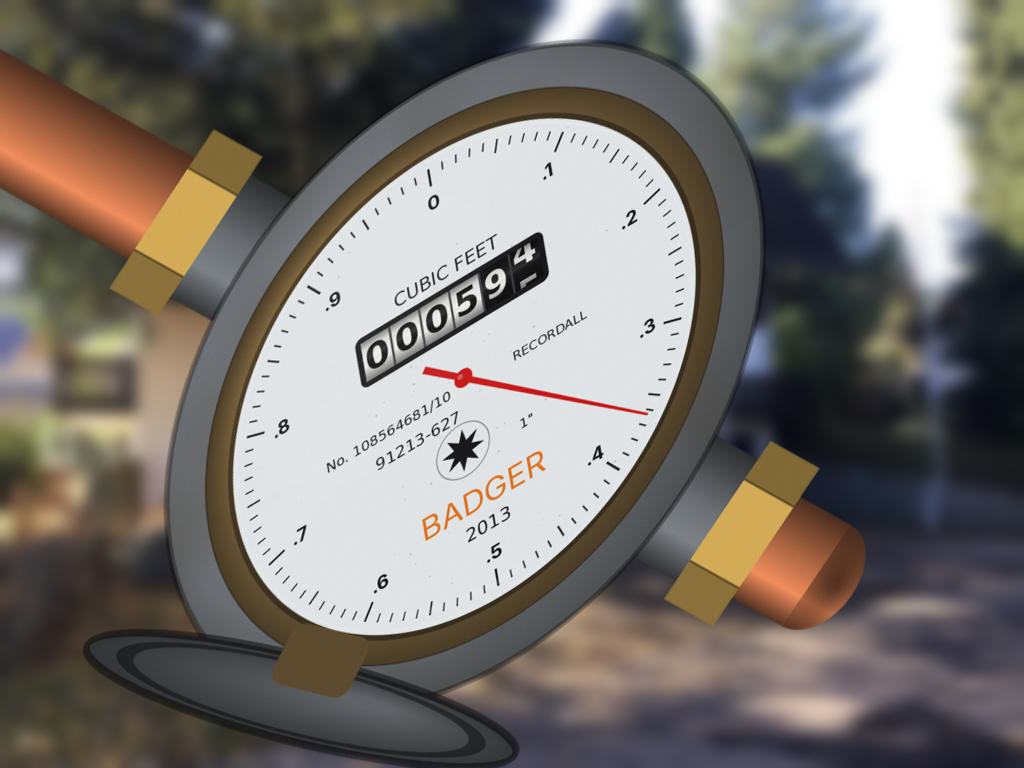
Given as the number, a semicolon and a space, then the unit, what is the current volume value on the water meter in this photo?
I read 594.36; ft³
